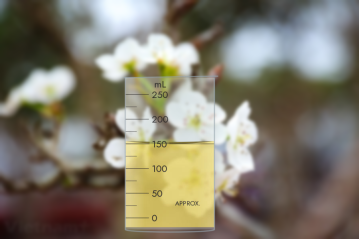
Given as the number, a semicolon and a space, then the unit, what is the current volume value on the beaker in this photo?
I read 150; mL
